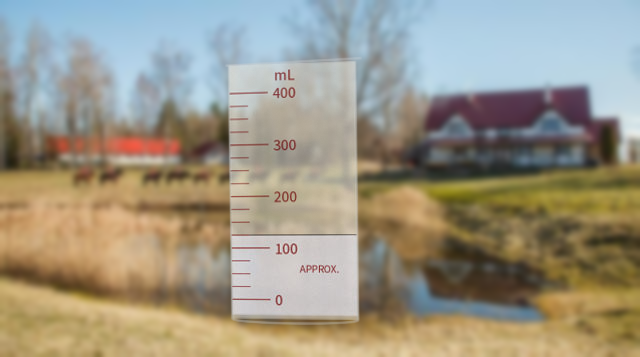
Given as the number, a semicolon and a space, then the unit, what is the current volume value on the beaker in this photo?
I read 125; mL
